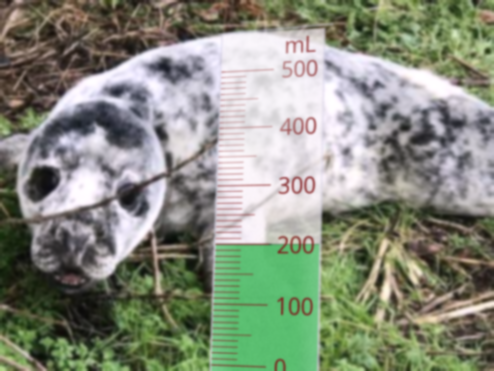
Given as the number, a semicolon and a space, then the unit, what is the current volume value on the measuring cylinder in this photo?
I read 200; mL
